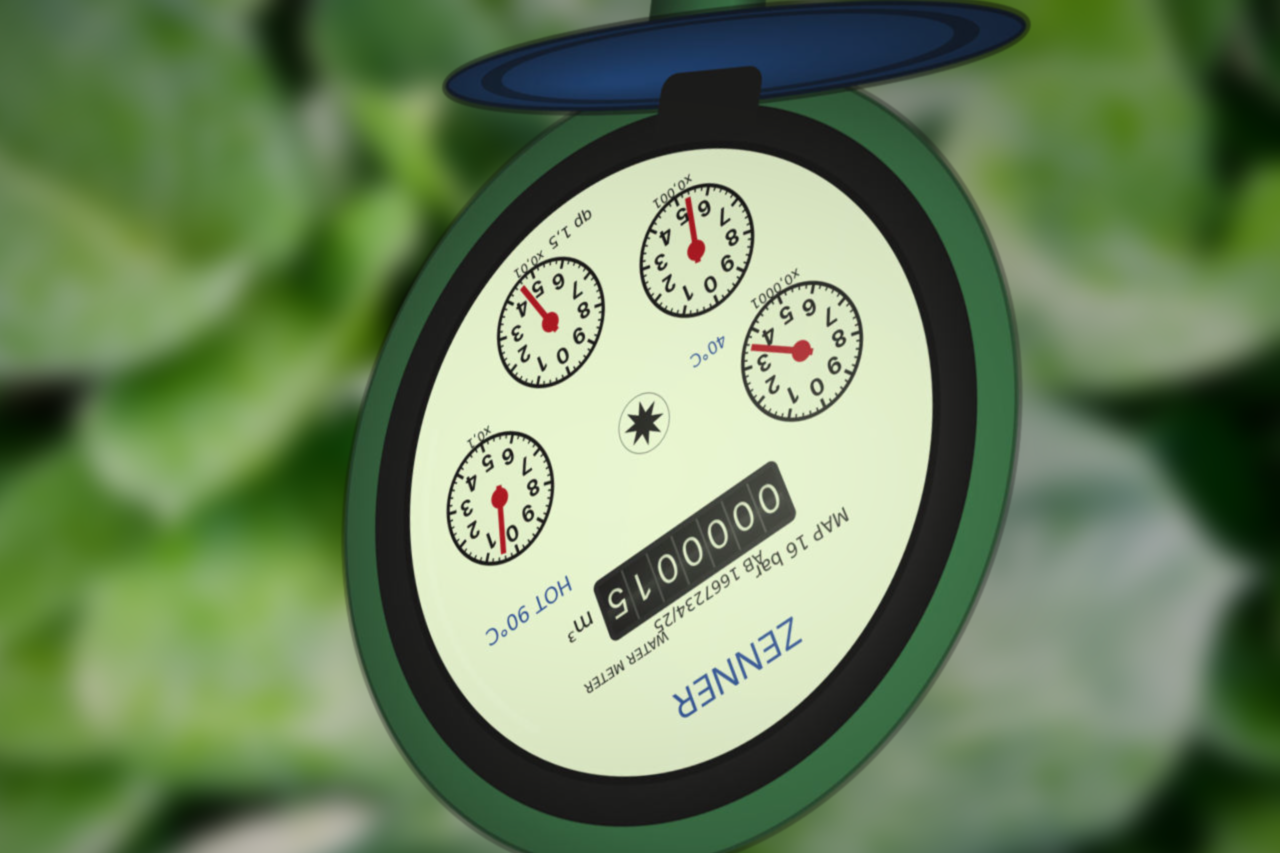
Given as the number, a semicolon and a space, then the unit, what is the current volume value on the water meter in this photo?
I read 15.0453; m³
